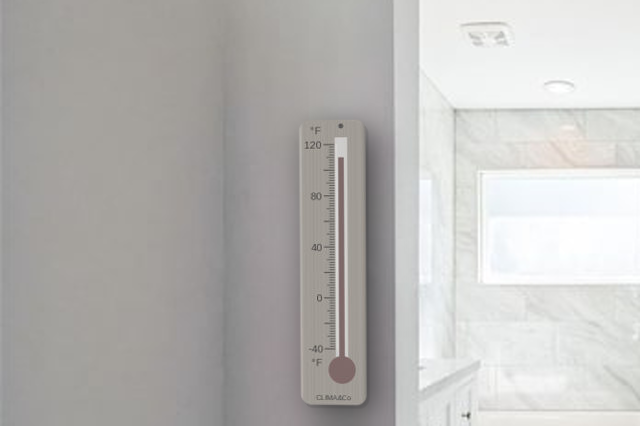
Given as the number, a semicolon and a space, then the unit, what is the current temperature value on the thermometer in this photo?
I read 110; °F
